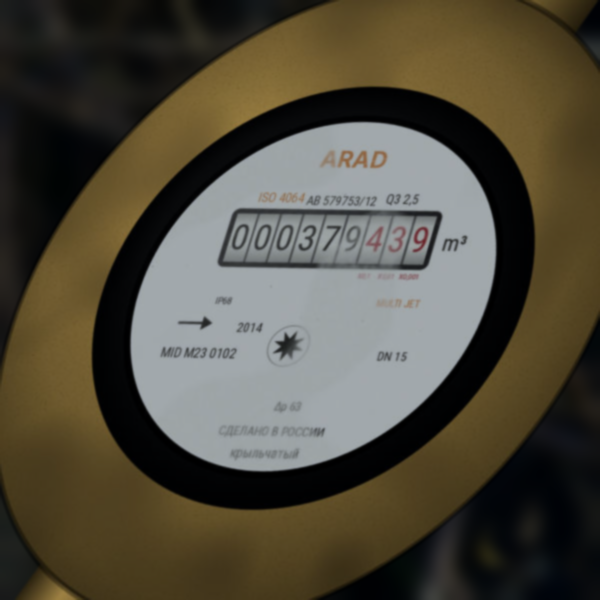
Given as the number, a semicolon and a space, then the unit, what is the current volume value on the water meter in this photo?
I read 379.439; m³
